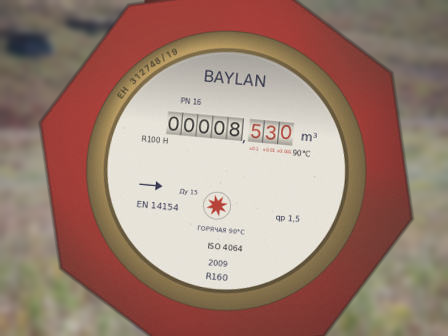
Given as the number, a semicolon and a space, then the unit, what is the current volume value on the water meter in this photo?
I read 8.530; m³
